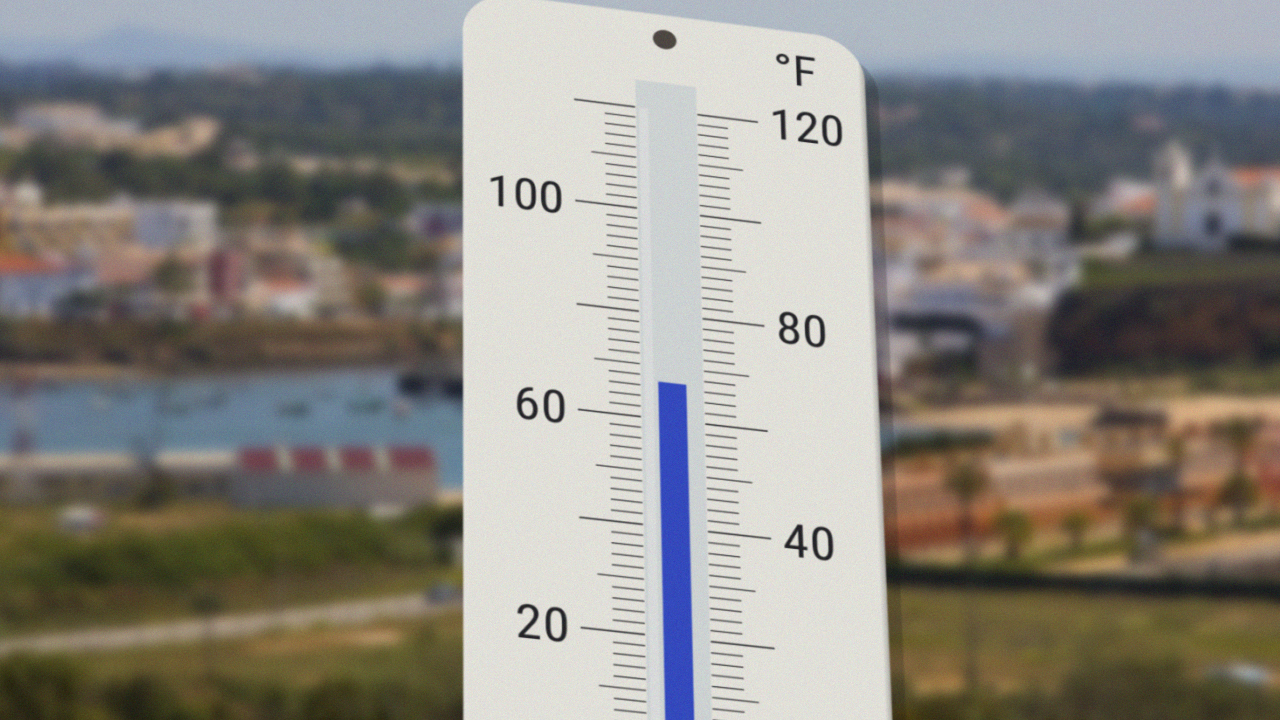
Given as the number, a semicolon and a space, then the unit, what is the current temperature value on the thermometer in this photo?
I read 67; °F
